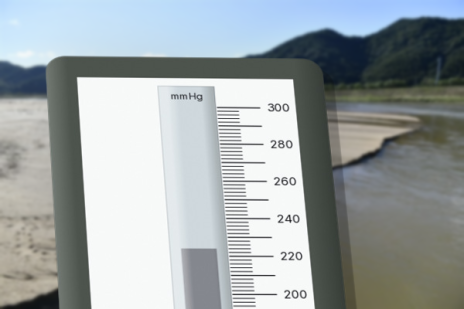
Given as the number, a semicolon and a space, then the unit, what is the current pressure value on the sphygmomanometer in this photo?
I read 224; mmHg
